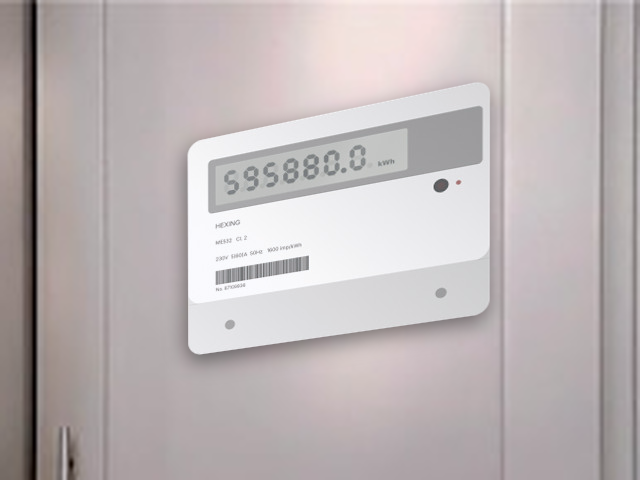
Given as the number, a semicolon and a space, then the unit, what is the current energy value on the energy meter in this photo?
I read 595880.0; kWh
